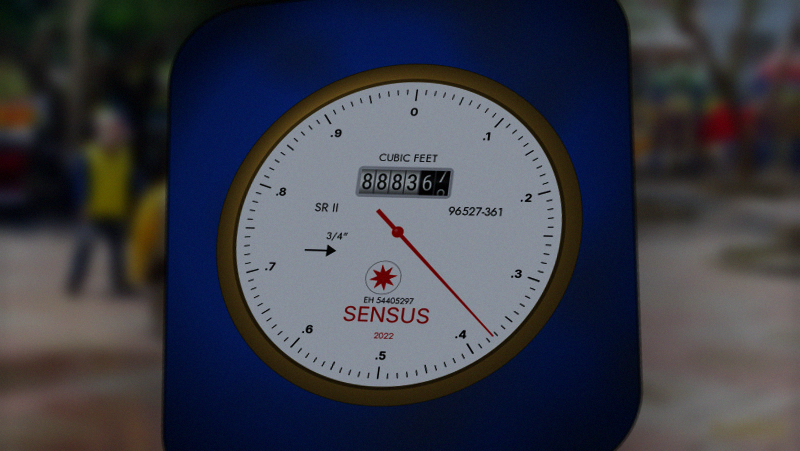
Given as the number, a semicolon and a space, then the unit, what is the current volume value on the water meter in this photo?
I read 888367.37; ft³
